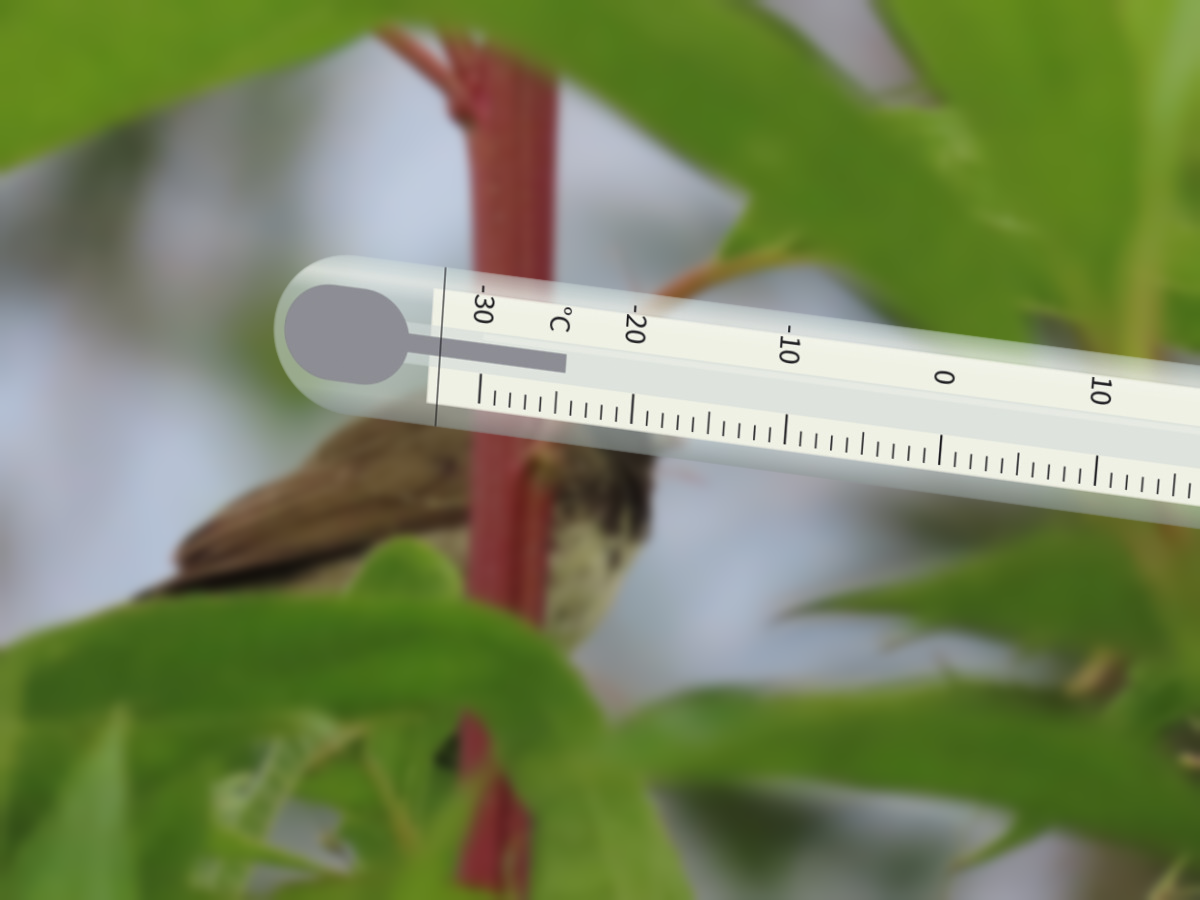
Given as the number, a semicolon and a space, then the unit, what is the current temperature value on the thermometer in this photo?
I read -24.5; °C
